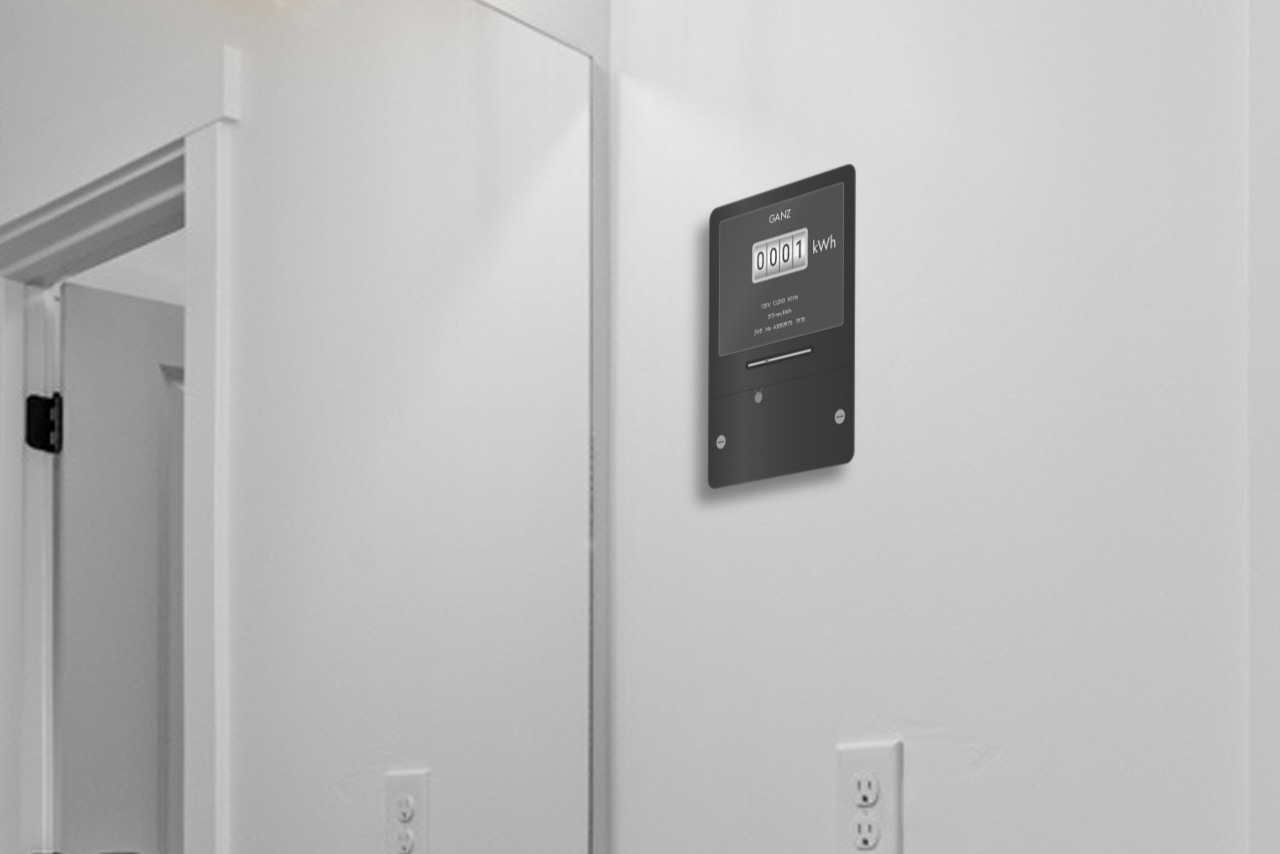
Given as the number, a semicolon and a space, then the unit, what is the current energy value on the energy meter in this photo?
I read 1; kWh
